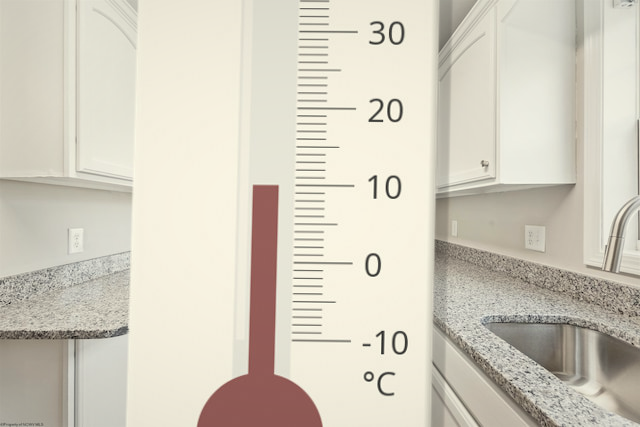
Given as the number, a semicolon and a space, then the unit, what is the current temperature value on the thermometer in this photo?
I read 10; °C
